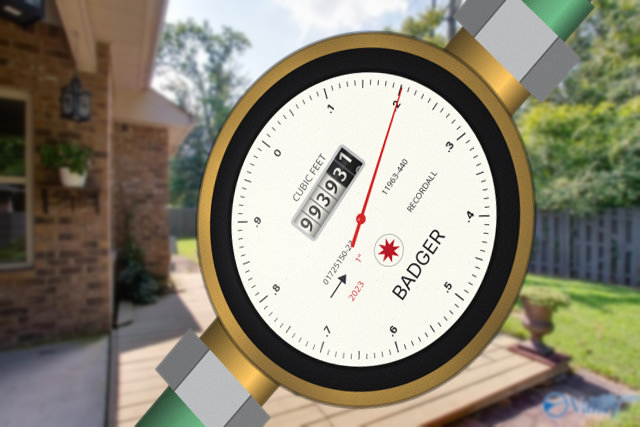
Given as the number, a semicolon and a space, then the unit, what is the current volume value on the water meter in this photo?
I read 993931.20; ft³
